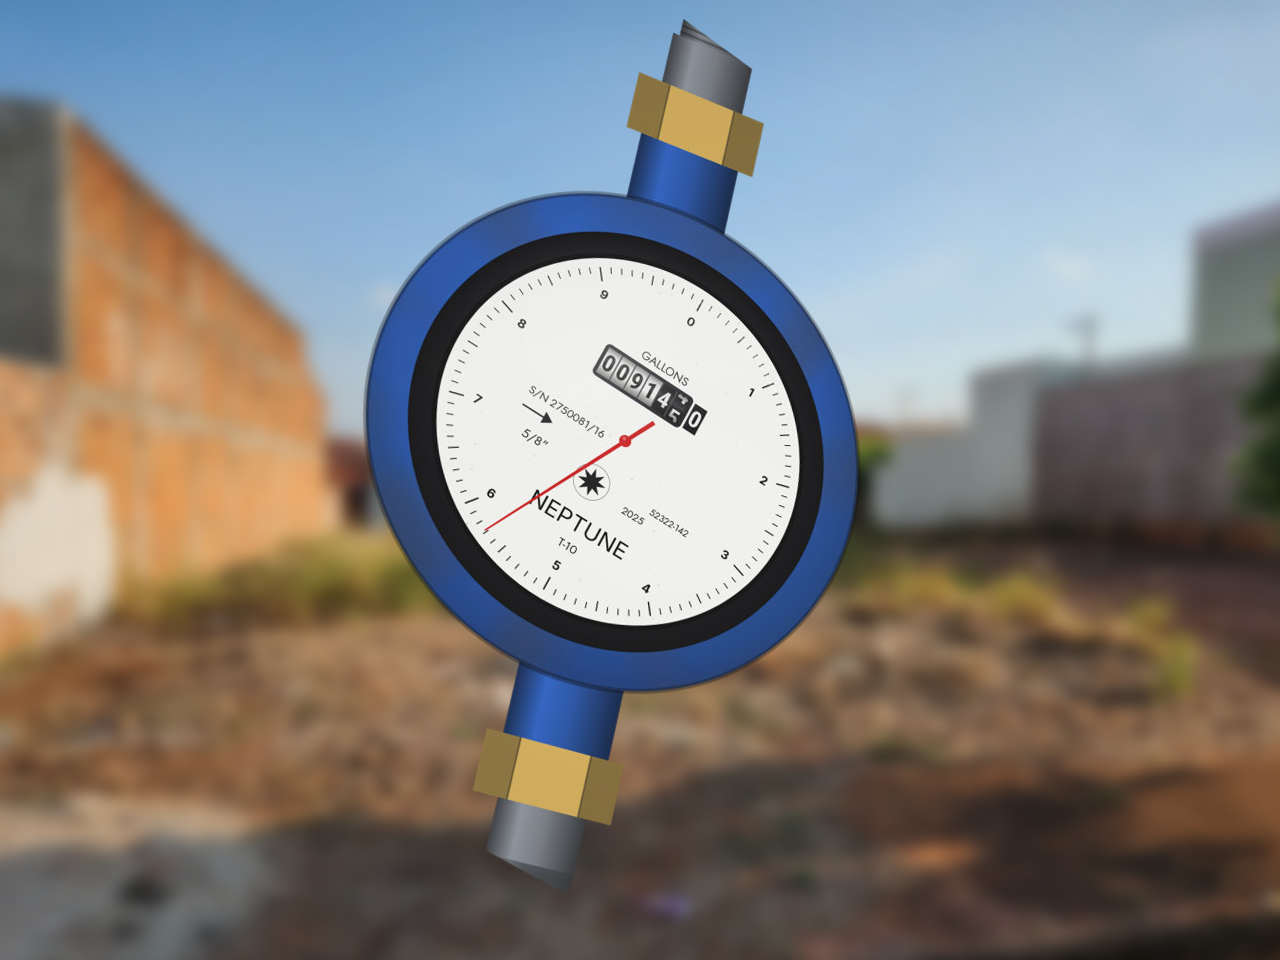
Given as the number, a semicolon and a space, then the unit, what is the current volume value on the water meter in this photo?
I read 91445.7; gal
